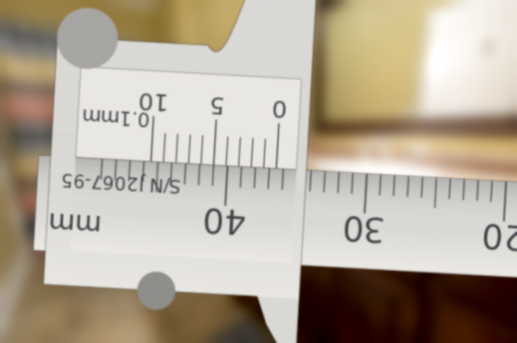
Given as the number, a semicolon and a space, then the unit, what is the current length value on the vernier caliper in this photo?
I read 36.5; mm
